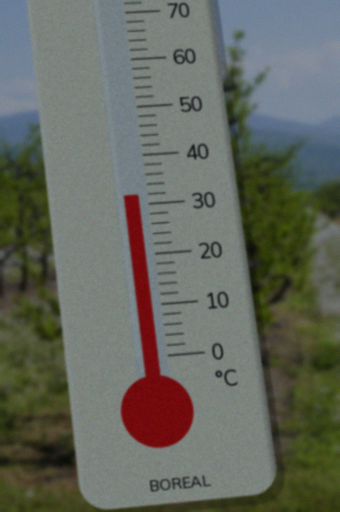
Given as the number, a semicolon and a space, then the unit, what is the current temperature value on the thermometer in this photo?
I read 32; °C
